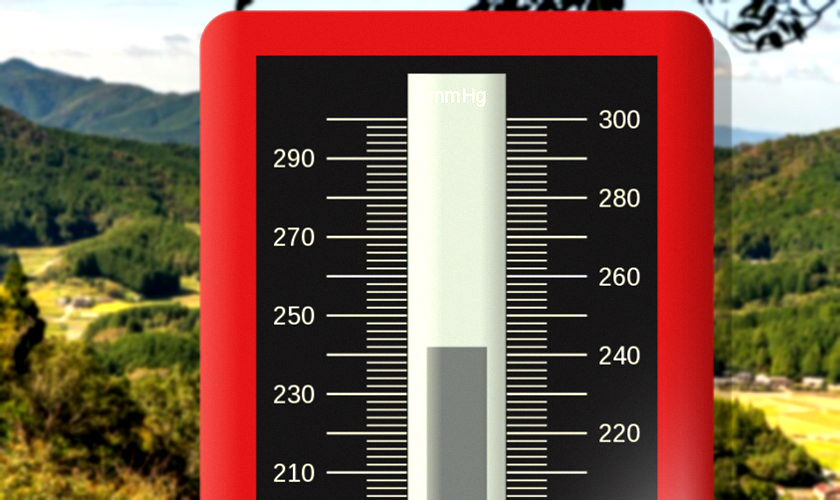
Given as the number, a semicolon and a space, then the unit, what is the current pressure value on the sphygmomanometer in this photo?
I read 242; mmHg
